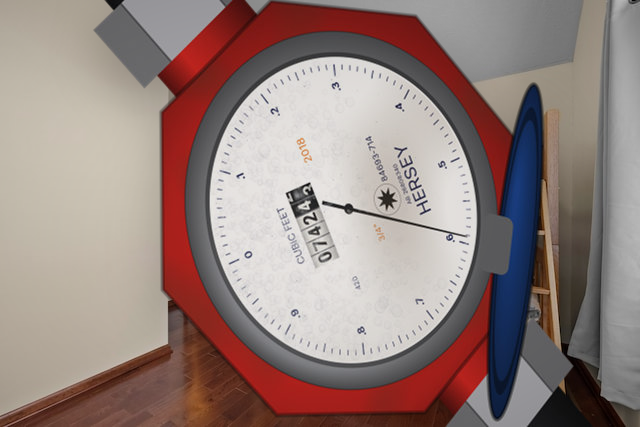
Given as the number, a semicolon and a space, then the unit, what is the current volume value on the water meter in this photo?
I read 74242.59; ft³
